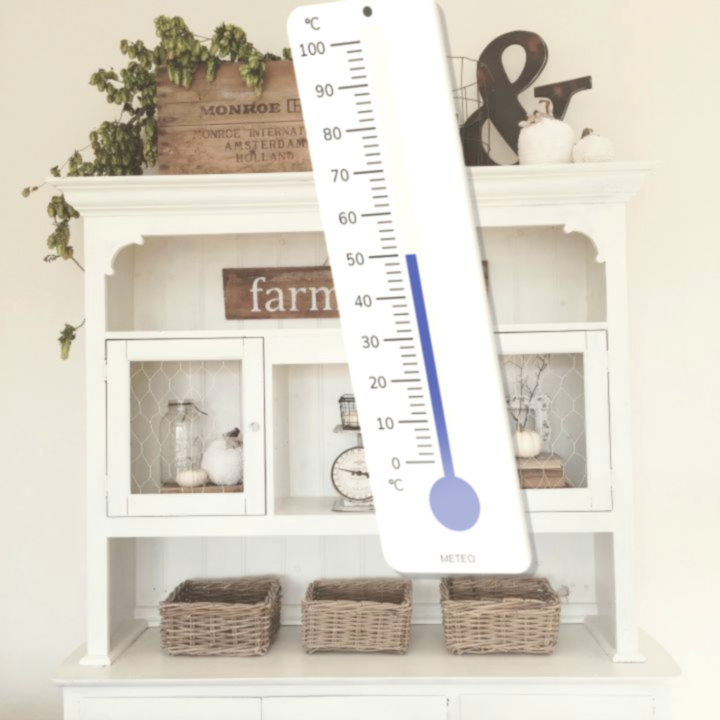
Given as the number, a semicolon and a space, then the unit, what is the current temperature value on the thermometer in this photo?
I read 50; °C
